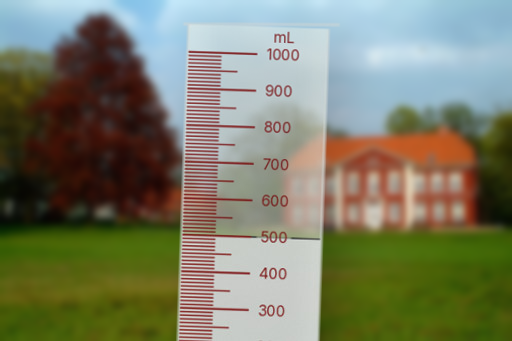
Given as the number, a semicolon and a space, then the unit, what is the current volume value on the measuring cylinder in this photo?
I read 500; mL
